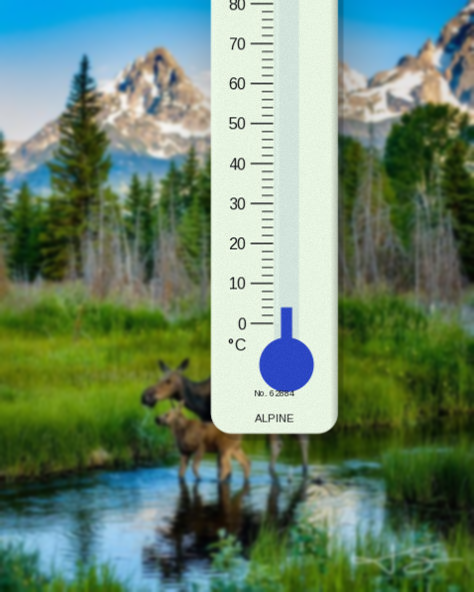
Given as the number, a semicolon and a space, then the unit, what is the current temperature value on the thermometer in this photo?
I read 4; °C
